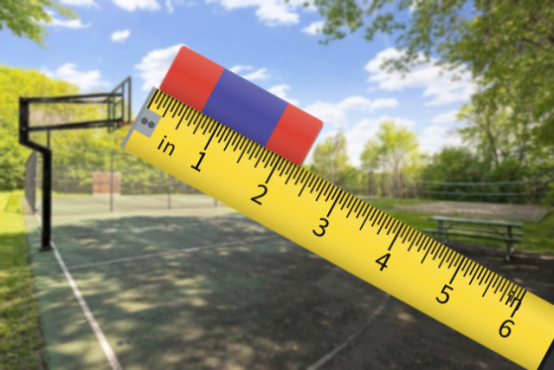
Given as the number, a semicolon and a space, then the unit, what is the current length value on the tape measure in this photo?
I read 2.3125; in
